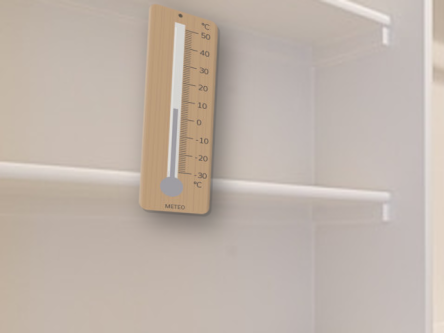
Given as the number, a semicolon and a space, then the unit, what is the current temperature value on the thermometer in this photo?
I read 5; °C
